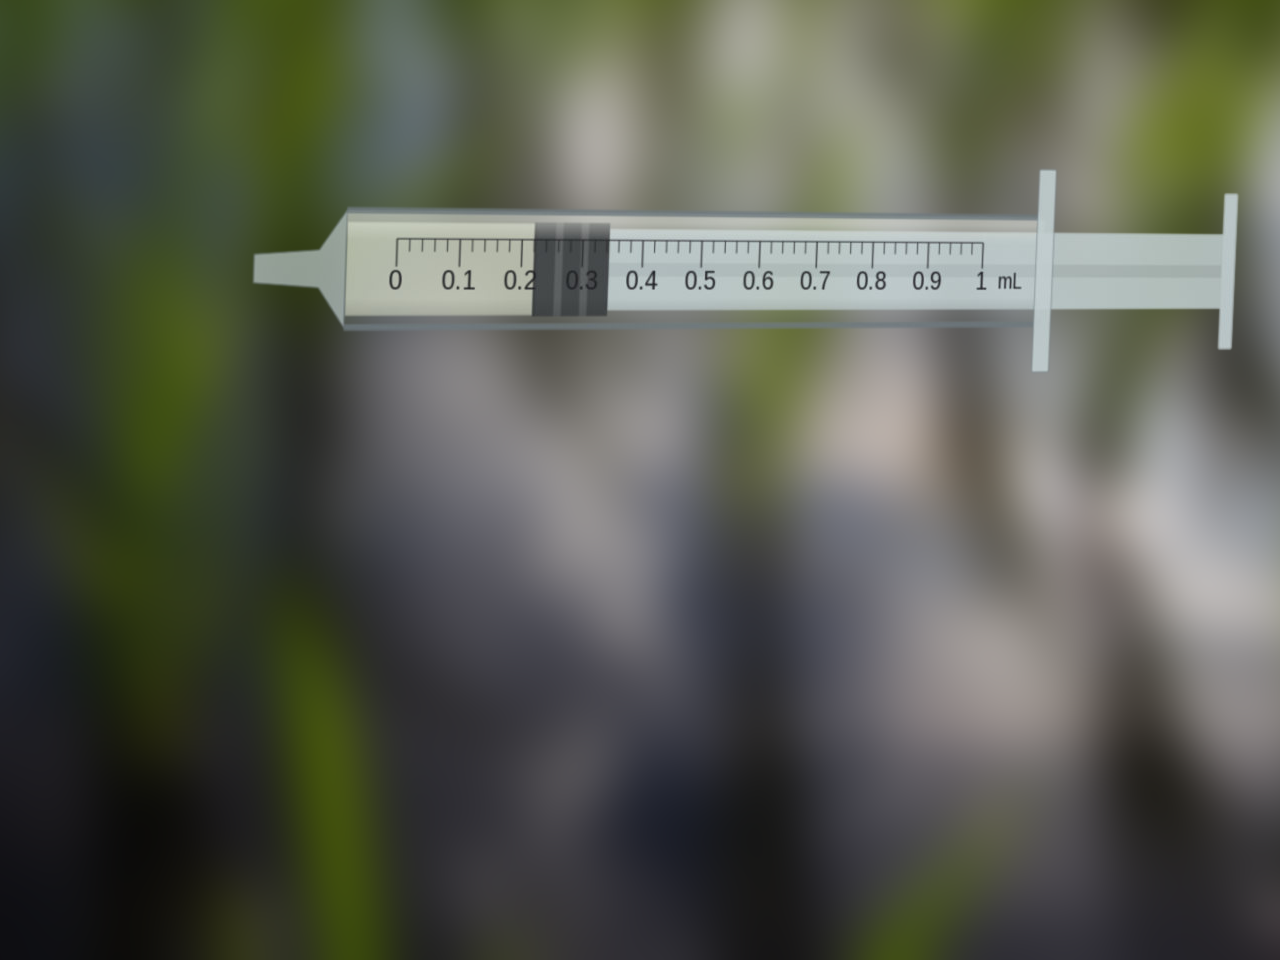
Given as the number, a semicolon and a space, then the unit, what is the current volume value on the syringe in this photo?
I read 0.22; mL
